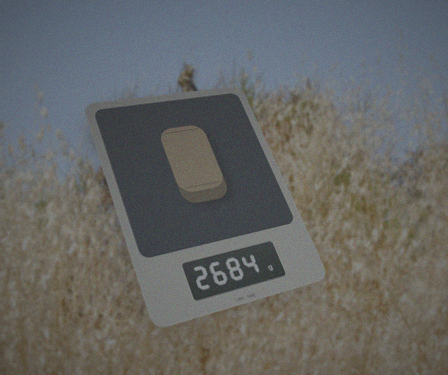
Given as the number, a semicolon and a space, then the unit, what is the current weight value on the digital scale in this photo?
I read 2684; g
